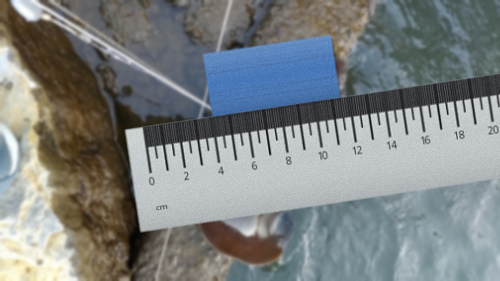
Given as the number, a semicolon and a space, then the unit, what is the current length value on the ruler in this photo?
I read 7.5; cm
